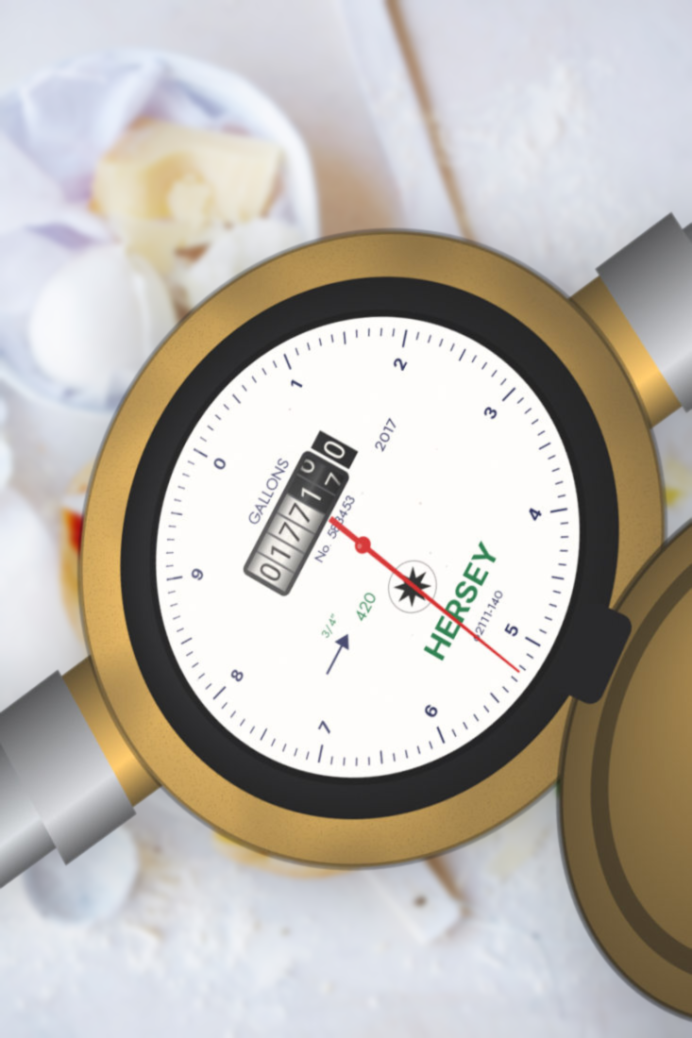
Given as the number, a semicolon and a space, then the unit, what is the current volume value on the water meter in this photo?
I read 177165.2; gal
